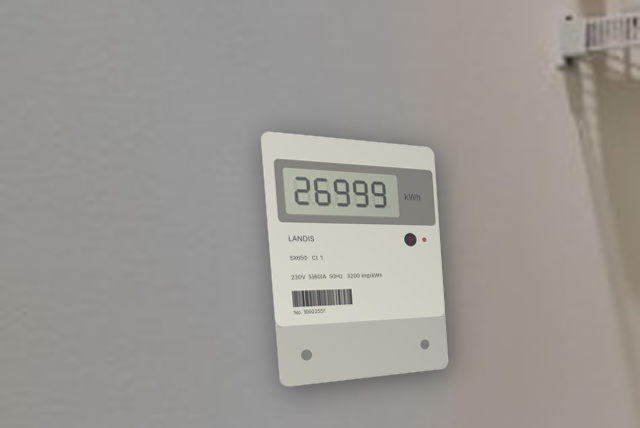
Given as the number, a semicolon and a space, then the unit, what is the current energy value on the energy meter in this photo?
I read 26999; kWh
